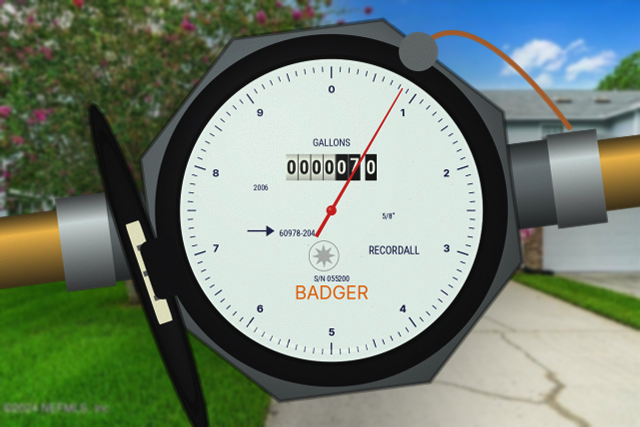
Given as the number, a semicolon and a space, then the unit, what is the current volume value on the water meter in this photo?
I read 70.8; gal
